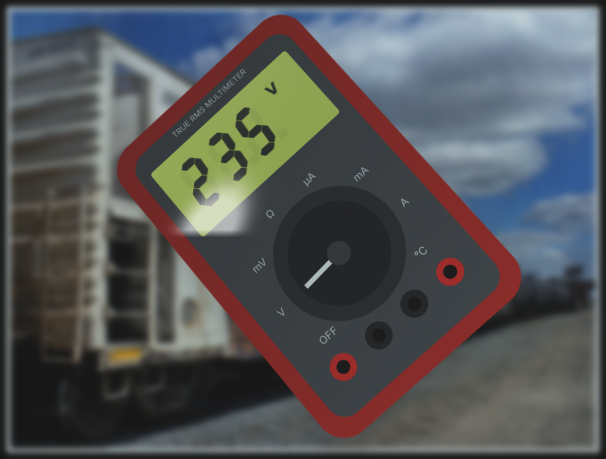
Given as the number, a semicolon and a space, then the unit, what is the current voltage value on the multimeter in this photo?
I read 235; V
